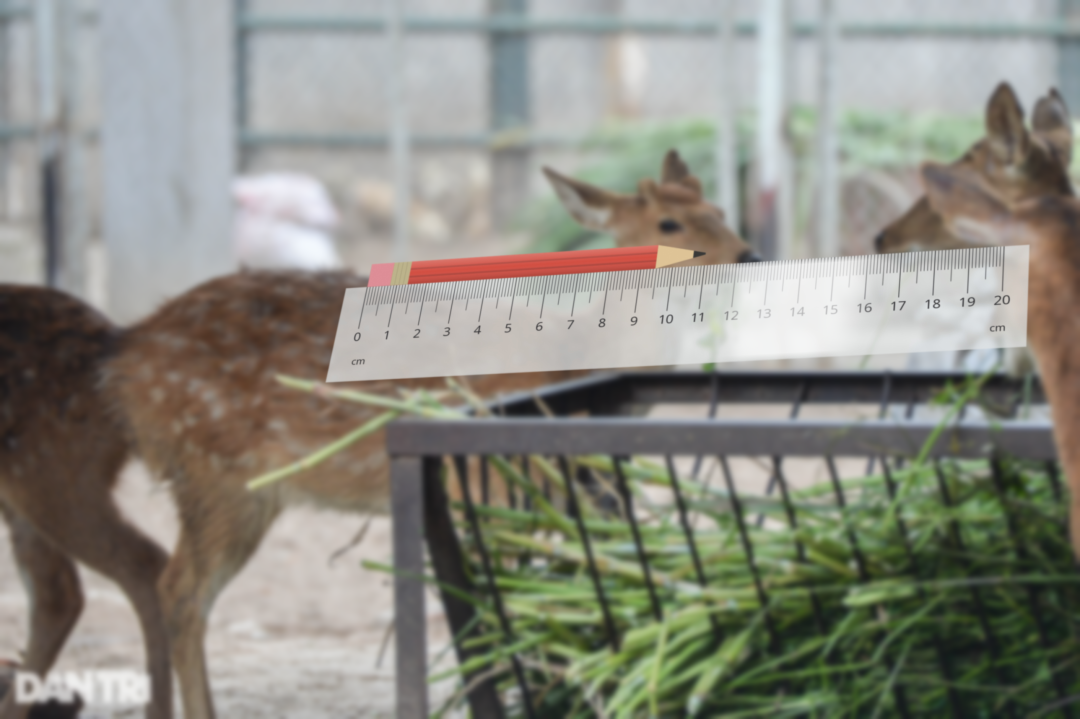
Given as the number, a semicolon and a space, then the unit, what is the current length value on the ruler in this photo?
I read 11; cm
